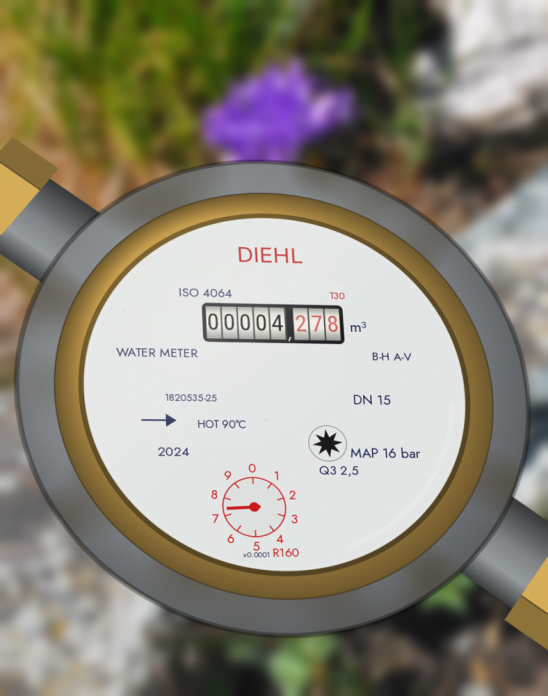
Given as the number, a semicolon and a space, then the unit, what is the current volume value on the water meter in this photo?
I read 4.2787; m³
